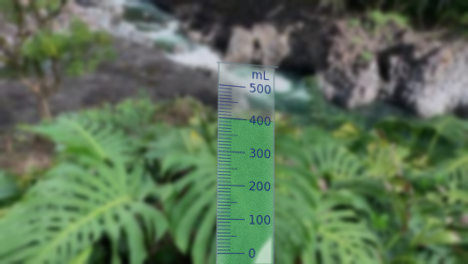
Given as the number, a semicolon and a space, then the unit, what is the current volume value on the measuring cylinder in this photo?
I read 400; mL
